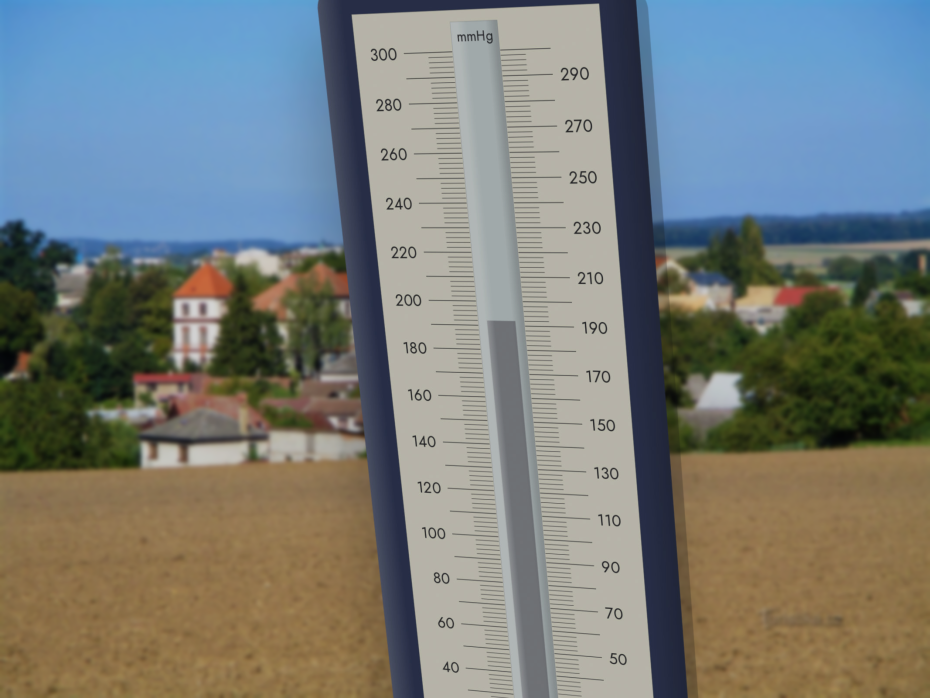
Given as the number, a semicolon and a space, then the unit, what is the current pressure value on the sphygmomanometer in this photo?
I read 192; mmHg
